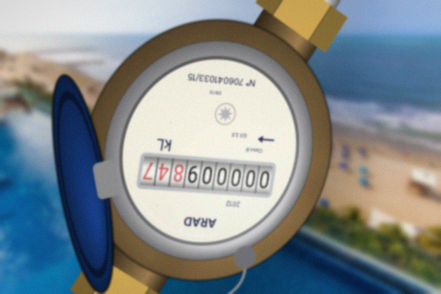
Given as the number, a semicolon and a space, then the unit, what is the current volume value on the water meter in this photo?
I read 9.847; kL
